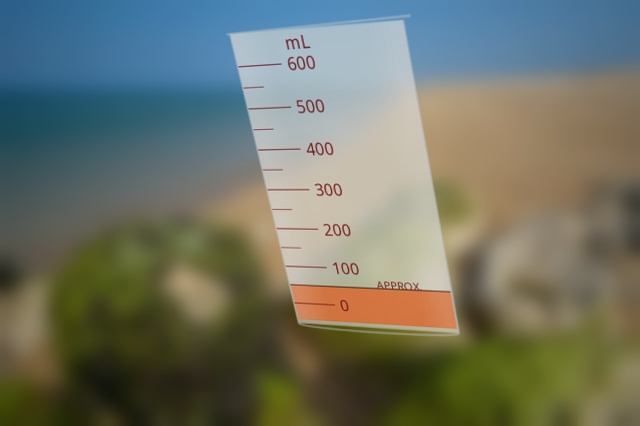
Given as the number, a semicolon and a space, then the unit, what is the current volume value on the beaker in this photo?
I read 50; mL
